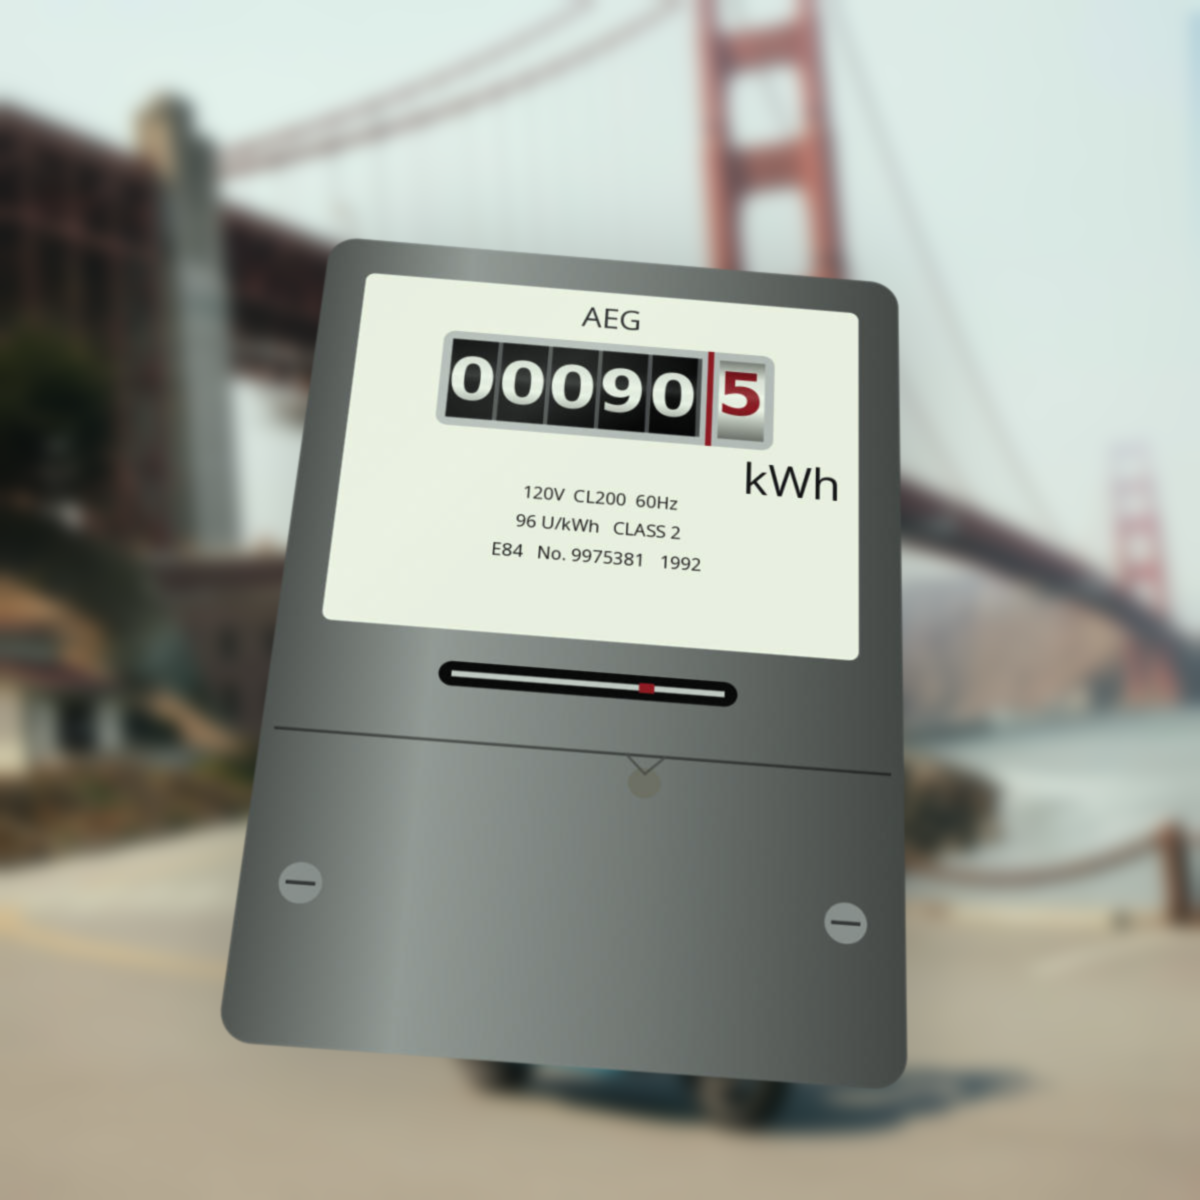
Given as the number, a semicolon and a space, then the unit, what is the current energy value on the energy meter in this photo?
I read 90.5; kWh
